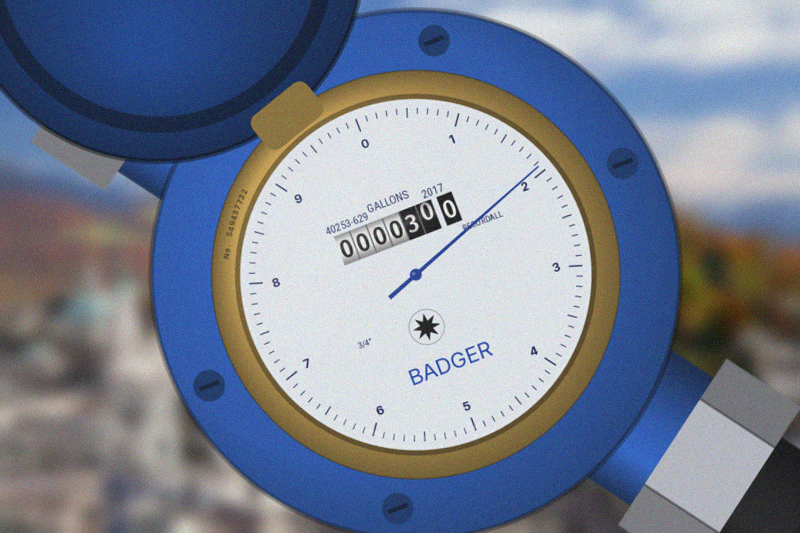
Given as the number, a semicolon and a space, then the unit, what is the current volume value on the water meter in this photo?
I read 301.9; gal
